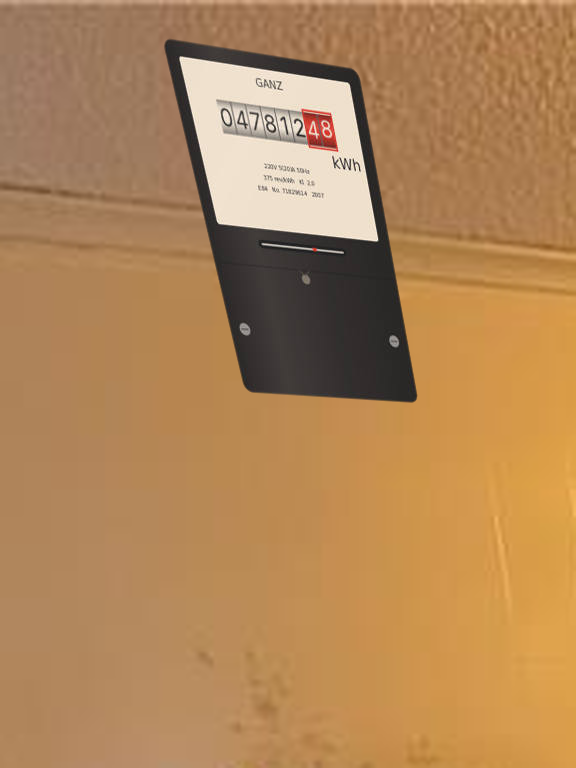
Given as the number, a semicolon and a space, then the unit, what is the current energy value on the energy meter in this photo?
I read 47812.48; kWh
